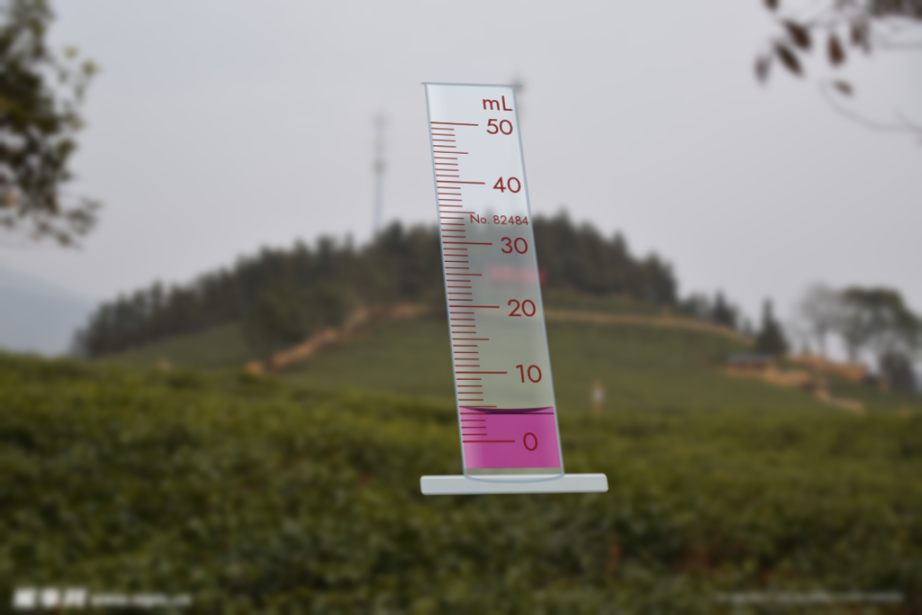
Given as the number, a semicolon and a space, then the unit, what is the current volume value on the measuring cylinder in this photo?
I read 4; mL
